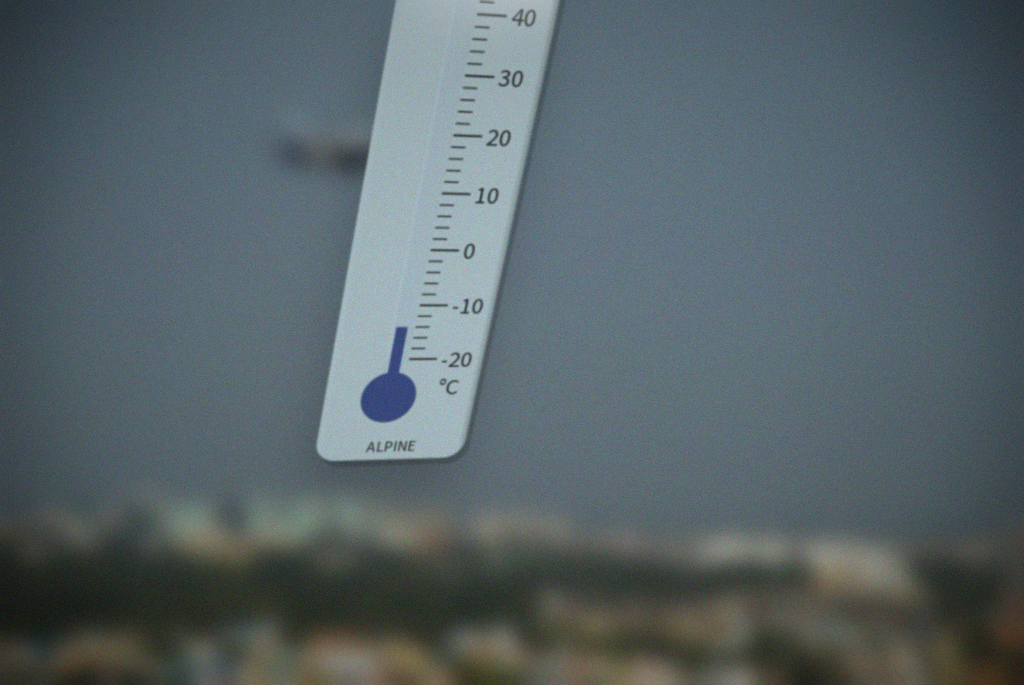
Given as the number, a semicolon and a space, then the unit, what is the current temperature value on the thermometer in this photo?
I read -14; °C
